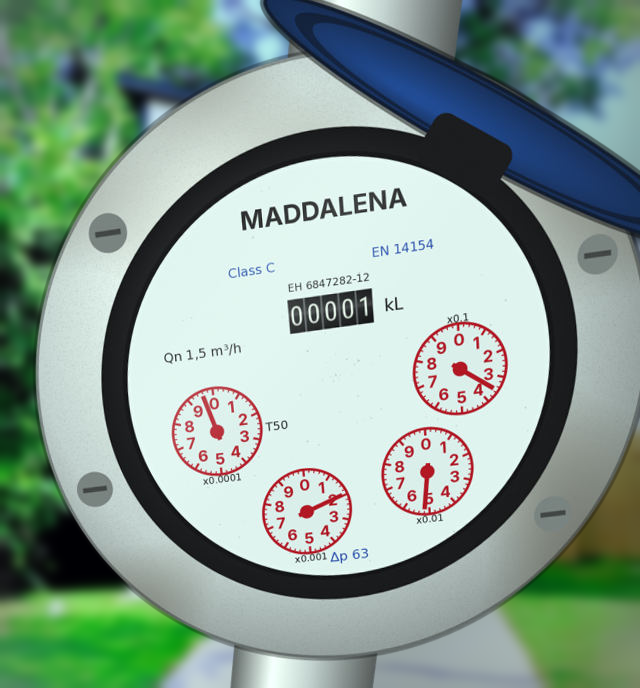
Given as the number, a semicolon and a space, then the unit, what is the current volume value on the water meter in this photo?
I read 1.3519; kL
